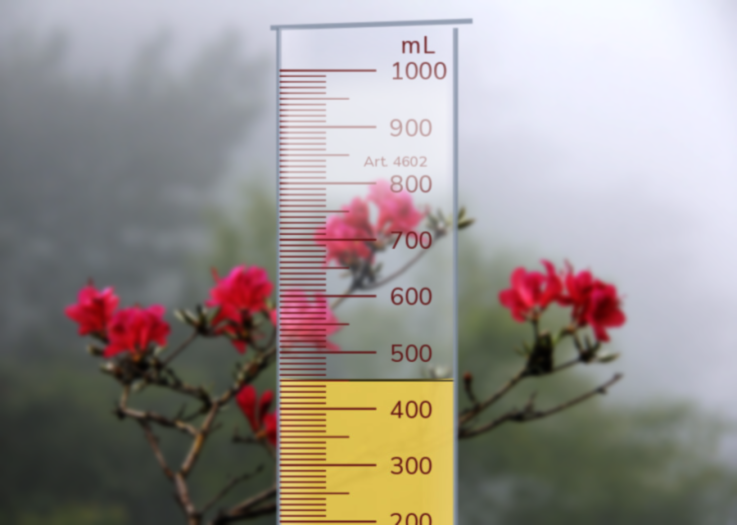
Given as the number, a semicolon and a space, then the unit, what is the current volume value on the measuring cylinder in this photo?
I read 450; mL
